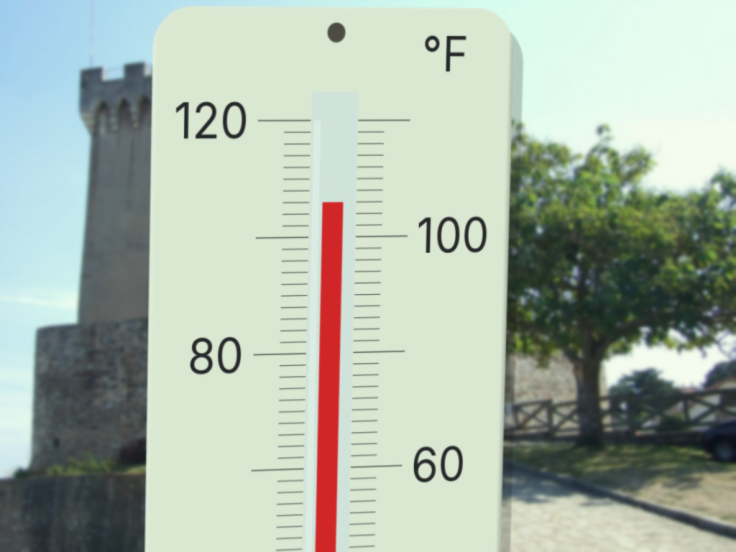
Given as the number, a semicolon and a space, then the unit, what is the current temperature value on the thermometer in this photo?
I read 106; °F
